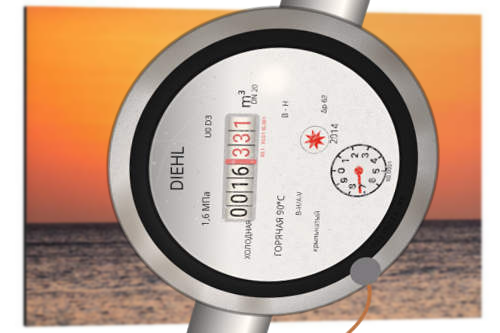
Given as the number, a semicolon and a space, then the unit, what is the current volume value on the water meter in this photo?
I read 16.3317; m³
